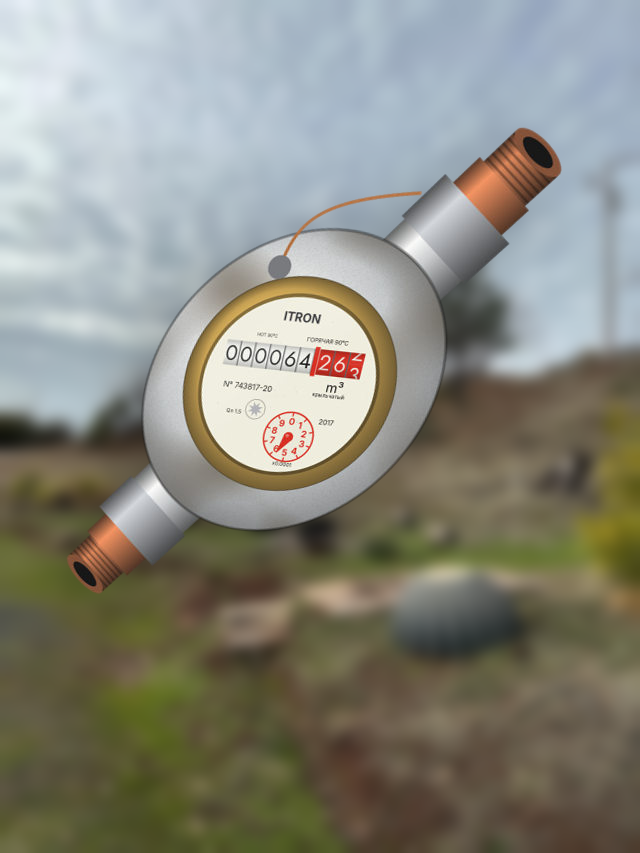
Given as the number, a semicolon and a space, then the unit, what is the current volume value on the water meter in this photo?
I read 64.2625; m³
